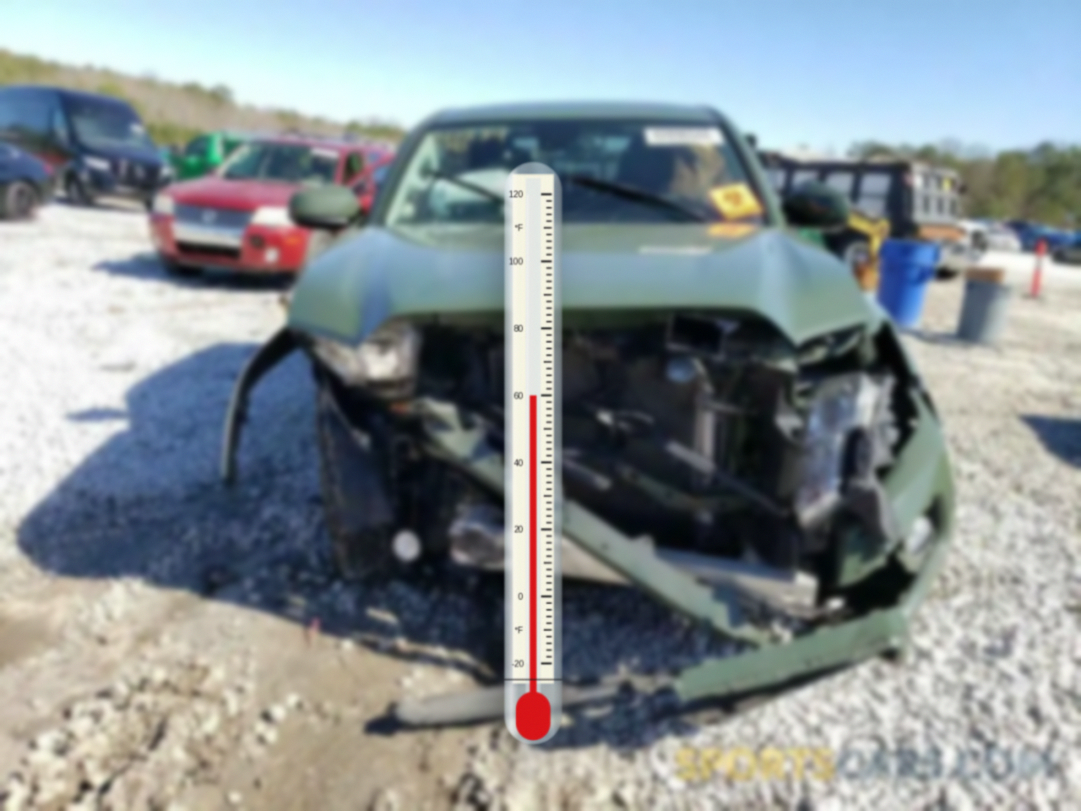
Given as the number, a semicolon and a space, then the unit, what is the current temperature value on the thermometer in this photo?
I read 60; °F
